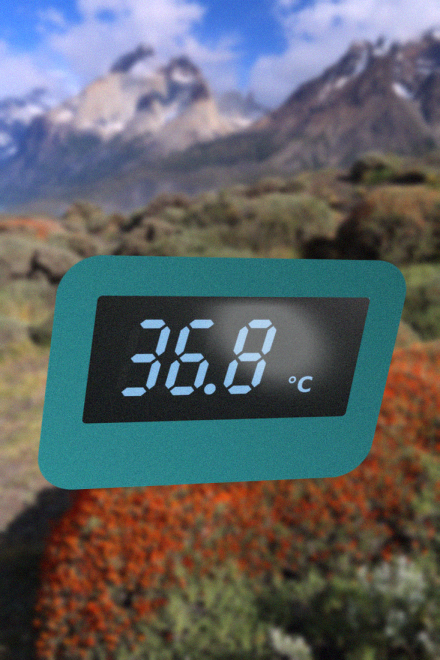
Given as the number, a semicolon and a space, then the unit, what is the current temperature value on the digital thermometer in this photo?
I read 36.8; °C
